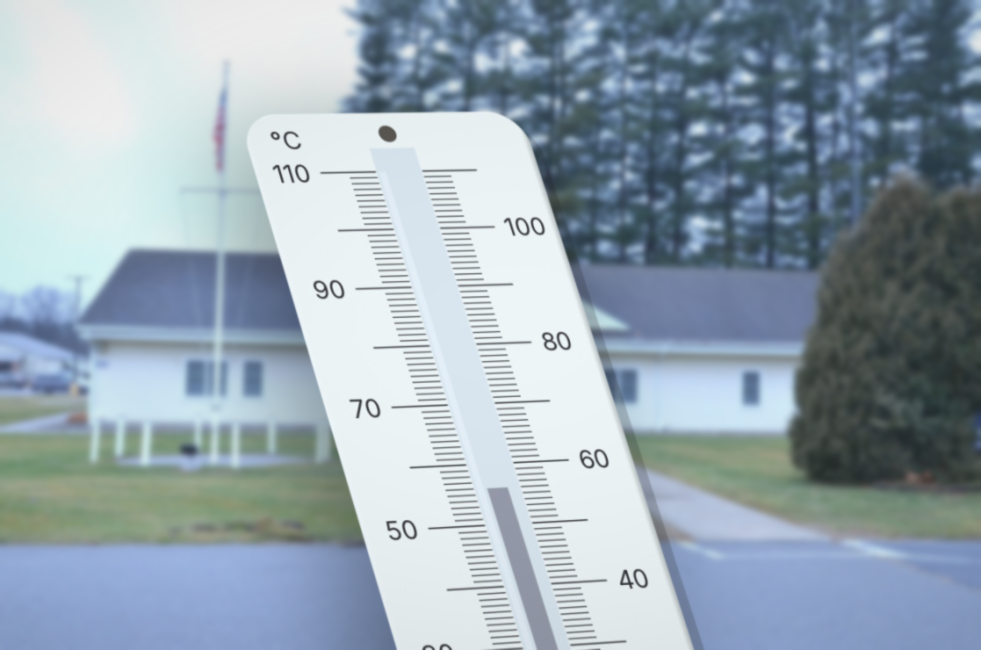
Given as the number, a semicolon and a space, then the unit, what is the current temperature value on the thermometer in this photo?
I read 56; °C
